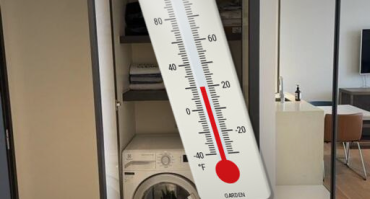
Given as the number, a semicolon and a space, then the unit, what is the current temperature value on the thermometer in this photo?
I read 20; °F
